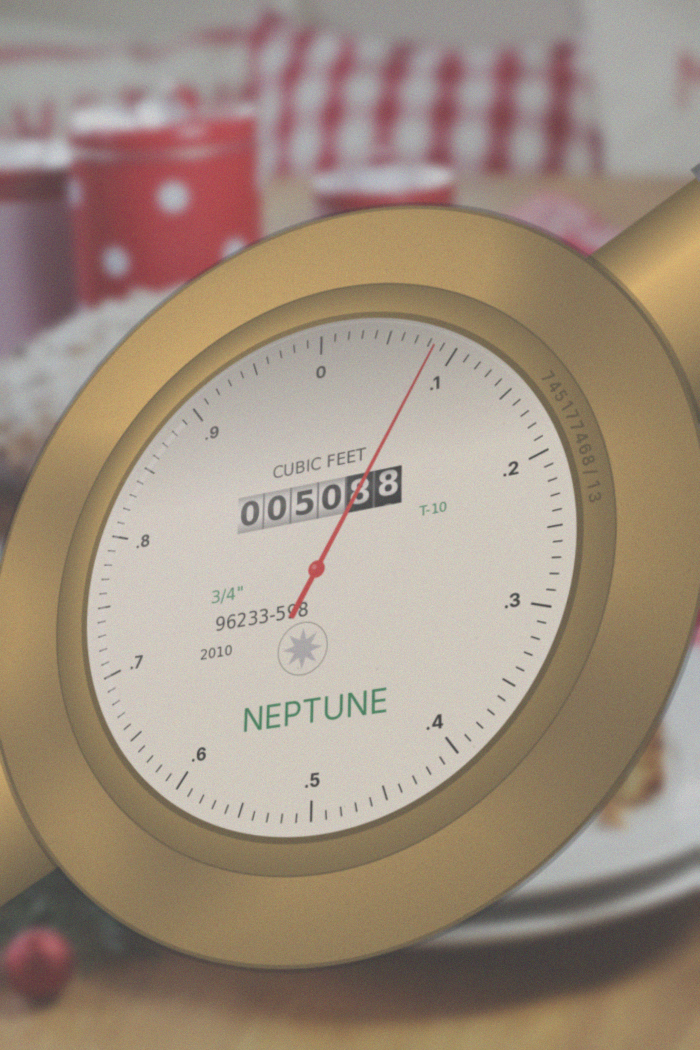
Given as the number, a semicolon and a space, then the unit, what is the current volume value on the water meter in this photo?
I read 5088.08; ft³
